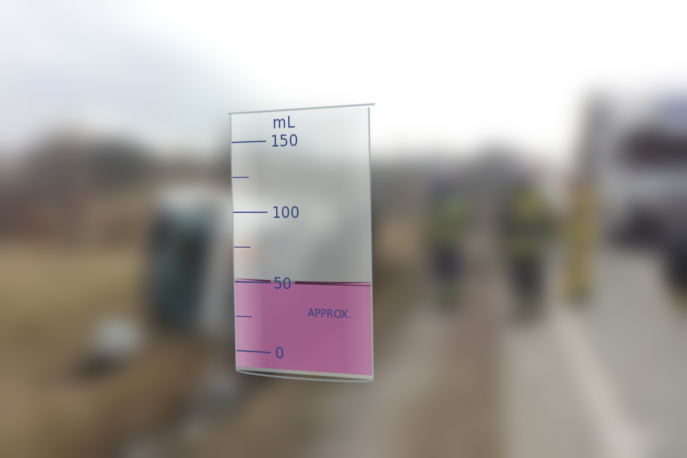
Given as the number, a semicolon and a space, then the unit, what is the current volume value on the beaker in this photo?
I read 50; mL
